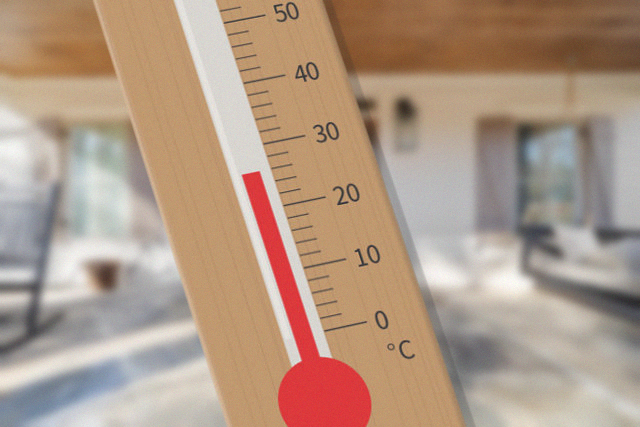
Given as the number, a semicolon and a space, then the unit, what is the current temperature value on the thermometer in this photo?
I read 26; °C
